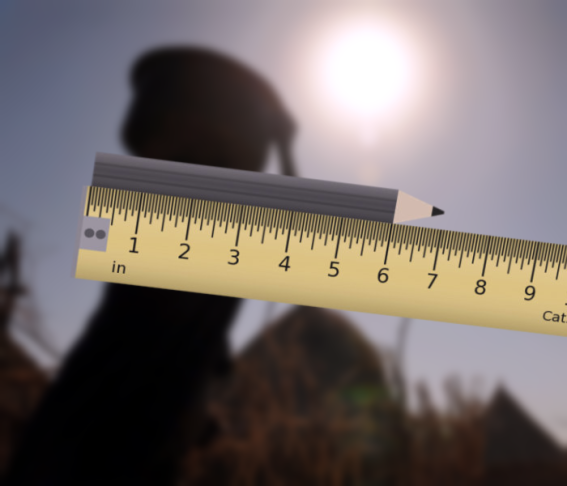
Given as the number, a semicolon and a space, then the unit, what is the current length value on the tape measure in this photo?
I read 7; in
